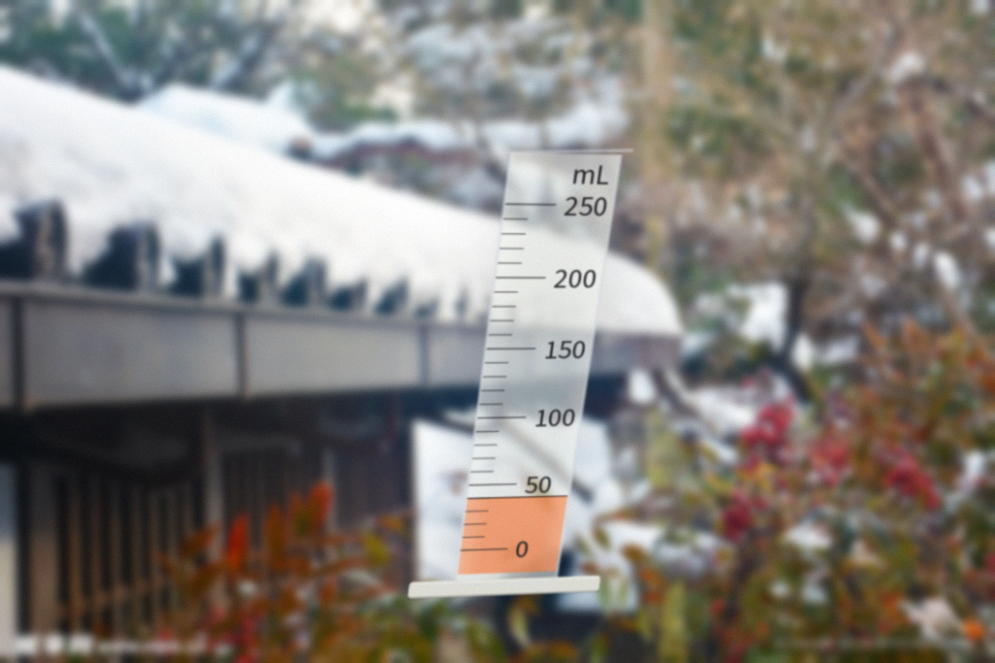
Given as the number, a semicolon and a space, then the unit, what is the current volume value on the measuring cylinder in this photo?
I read 40; mL
